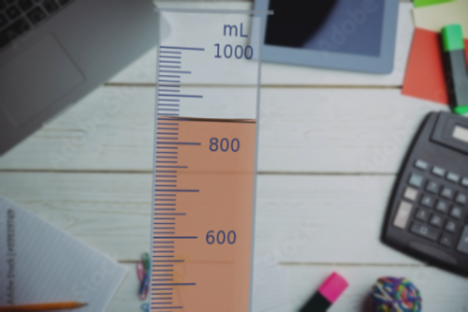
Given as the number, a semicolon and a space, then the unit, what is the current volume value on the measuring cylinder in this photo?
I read 850; mL
